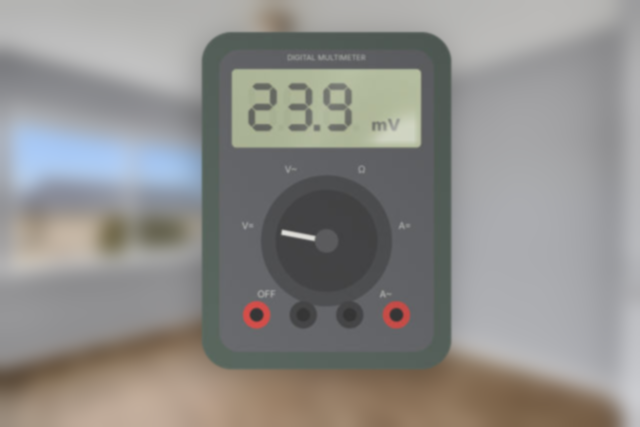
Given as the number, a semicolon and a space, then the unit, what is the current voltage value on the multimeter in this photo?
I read 23.9; mV
